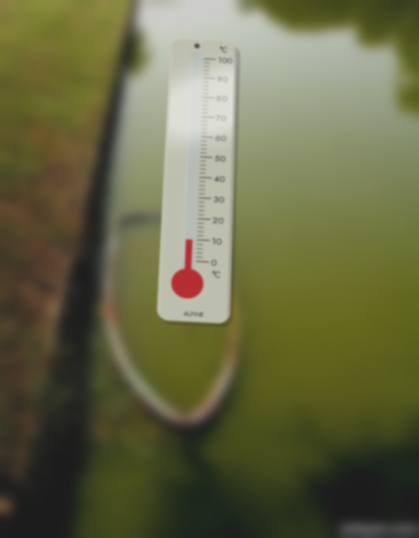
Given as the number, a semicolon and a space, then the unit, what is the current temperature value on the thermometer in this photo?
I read 10; °C
